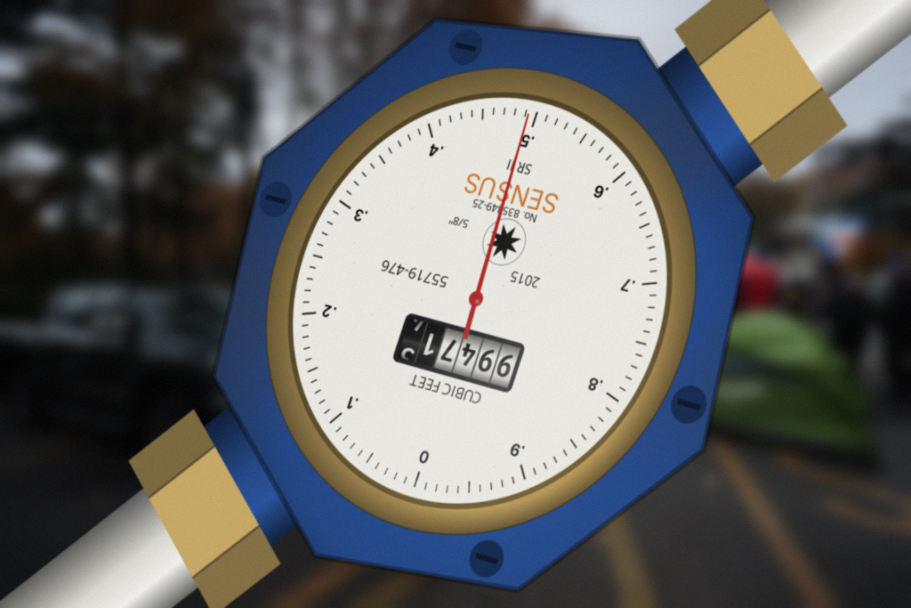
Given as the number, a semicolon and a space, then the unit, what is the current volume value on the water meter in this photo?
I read 994713.49; ft³
